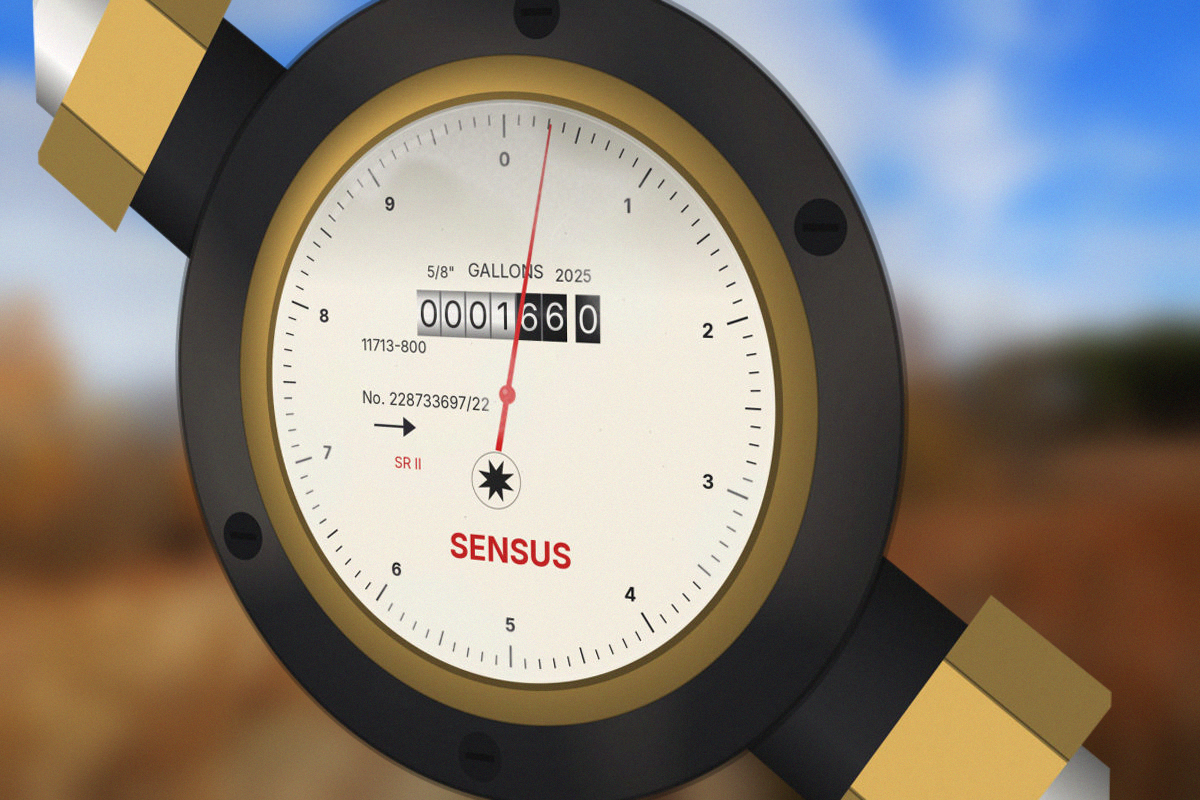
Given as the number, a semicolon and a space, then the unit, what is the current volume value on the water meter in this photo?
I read 1660.3; gal
